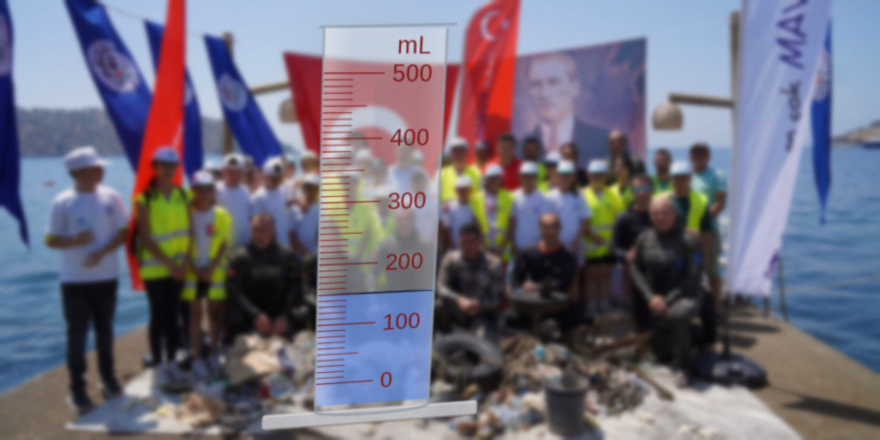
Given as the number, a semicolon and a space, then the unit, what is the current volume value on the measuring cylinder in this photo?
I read 150; mL
